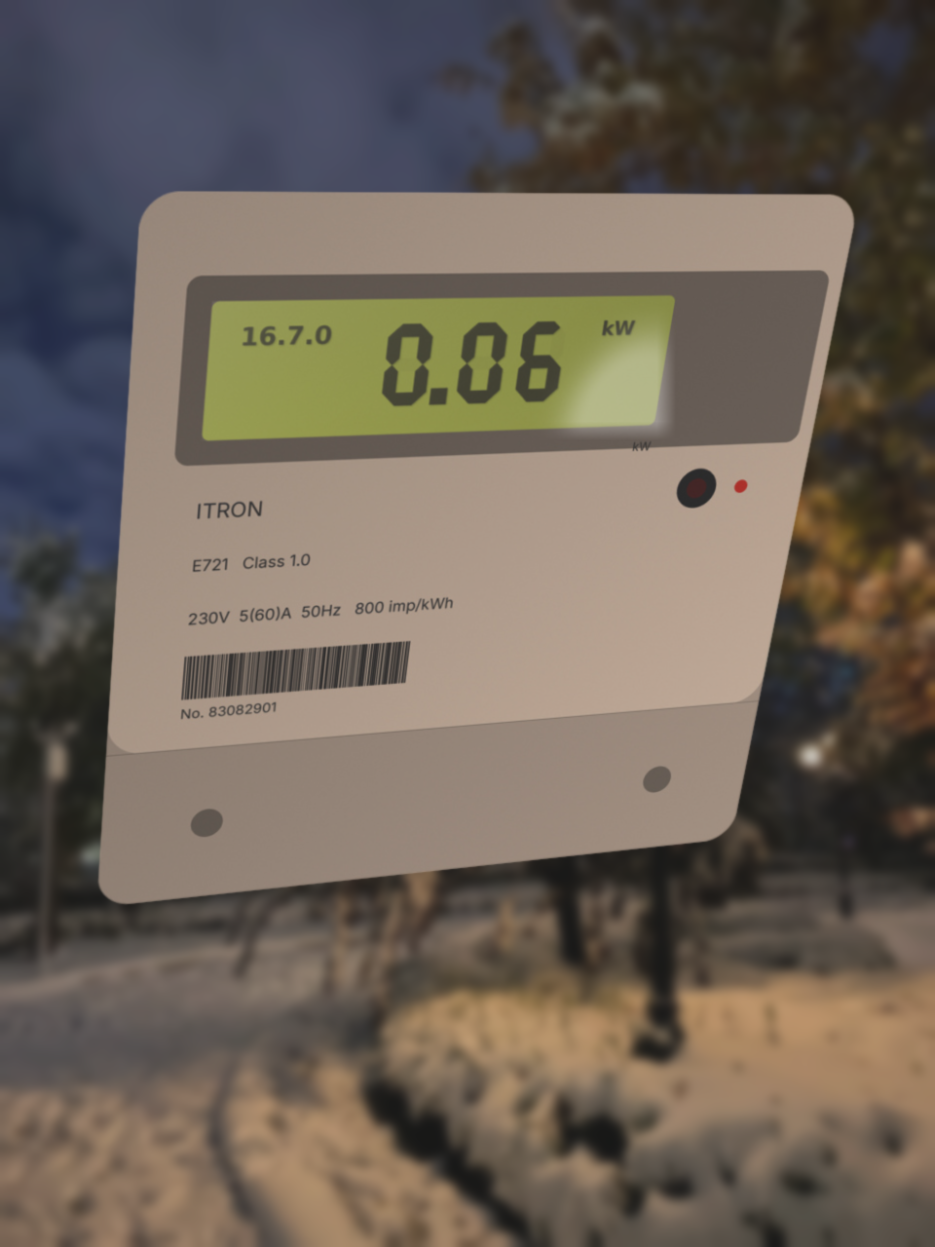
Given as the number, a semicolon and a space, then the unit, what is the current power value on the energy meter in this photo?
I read 0.06; kW
